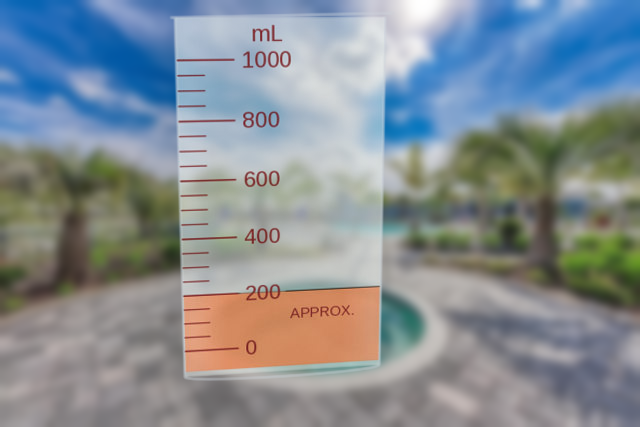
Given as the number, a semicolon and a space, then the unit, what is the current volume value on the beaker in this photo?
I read 200; mL
